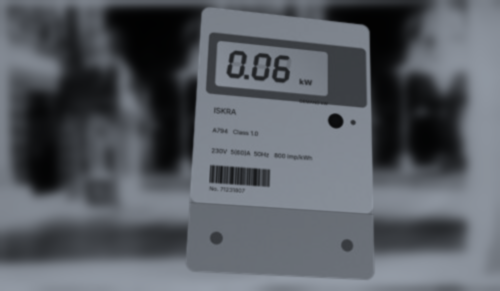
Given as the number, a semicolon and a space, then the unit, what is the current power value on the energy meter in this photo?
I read 0.06; kW
